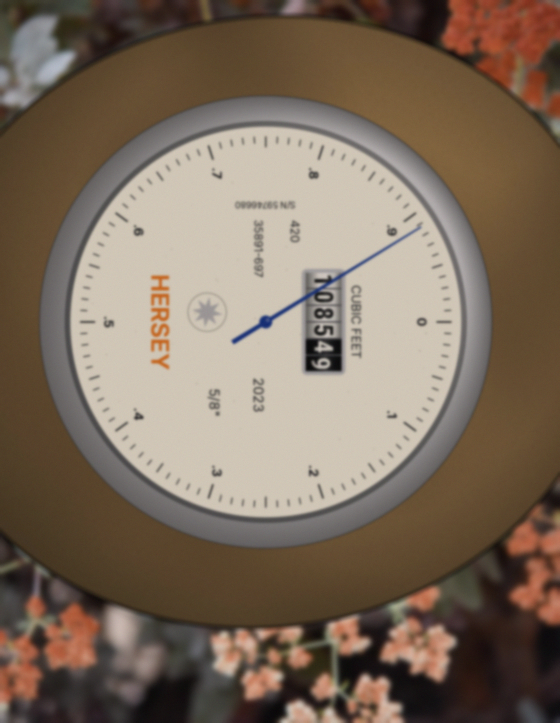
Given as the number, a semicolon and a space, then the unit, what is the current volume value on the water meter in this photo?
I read 108548.91; ft³
